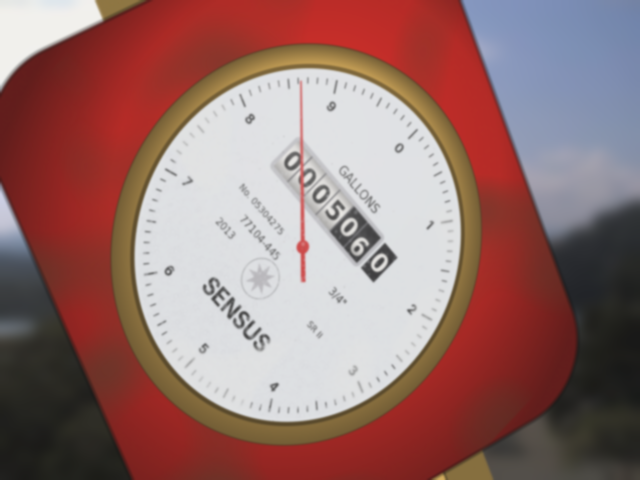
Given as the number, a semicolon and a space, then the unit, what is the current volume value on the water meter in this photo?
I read 5058.6; gal
